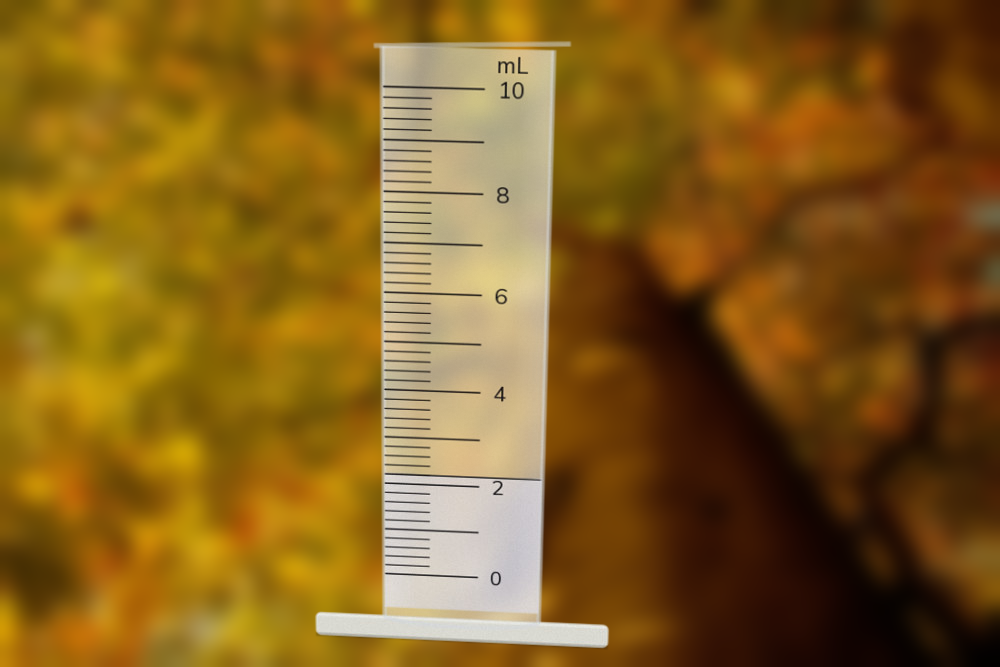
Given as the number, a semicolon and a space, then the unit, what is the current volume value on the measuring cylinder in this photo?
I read 2.2; mL
